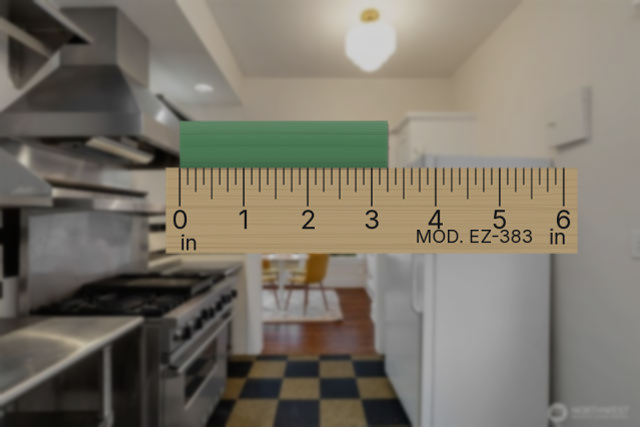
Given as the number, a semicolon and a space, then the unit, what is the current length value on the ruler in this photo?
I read 3.25; in
